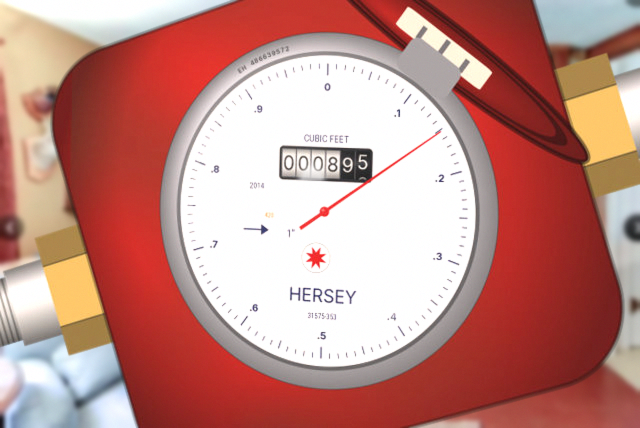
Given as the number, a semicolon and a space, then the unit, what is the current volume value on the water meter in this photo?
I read 895.15; ft³
